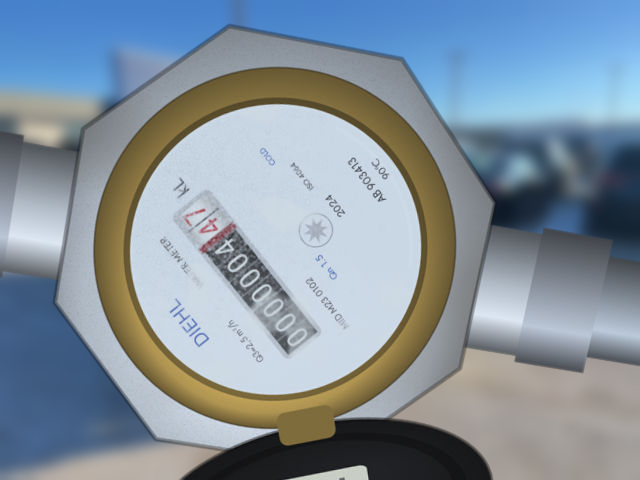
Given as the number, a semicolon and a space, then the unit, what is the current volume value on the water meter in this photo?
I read 4.47; kL
